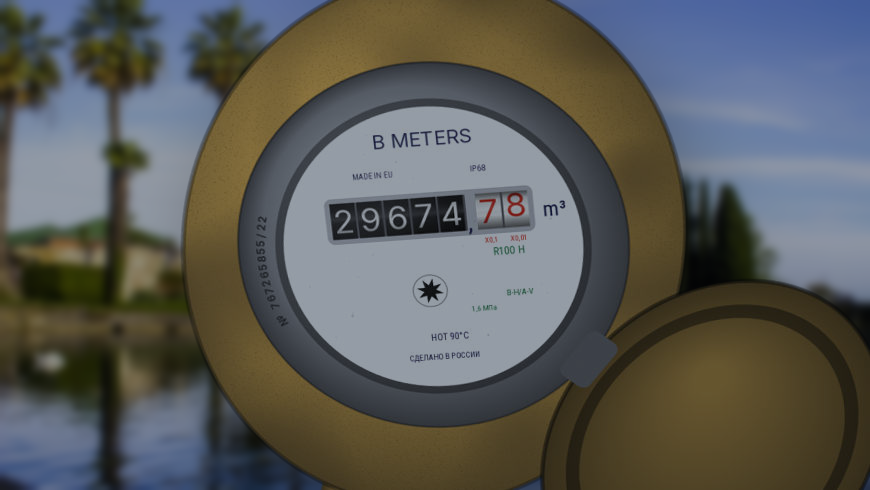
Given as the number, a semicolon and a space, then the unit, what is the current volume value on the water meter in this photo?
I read 29674.78; m³
